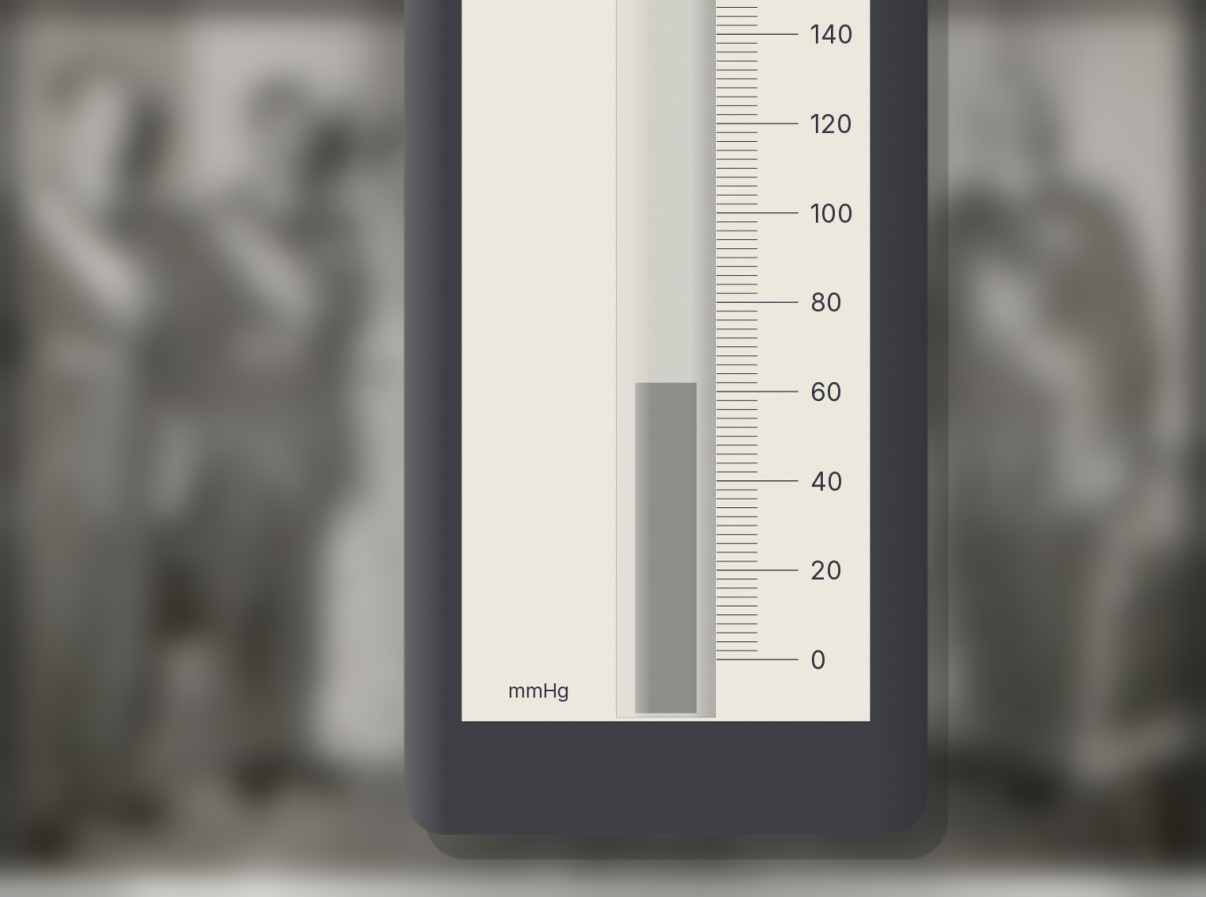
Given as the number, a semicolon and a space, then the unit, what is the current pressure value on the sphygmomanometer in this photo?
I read 62; mmHg
